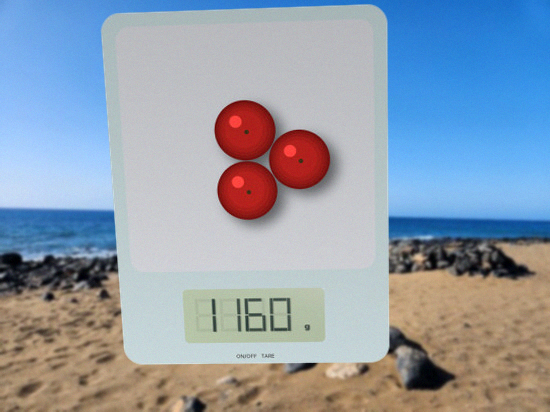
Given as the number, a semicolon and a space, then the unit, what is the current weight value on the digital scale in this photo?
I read 1160; g
